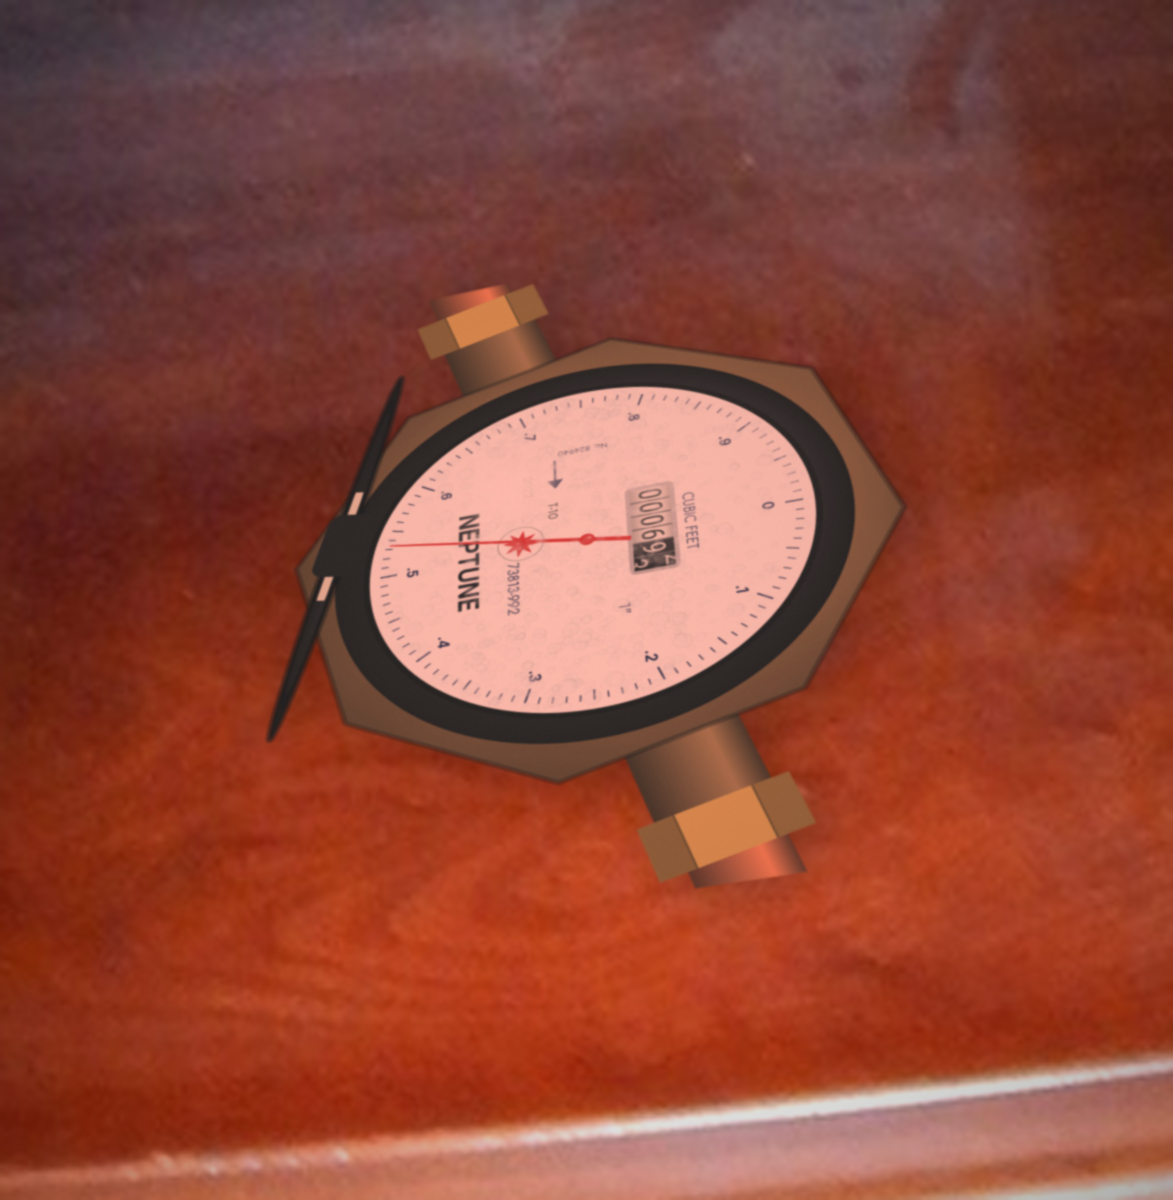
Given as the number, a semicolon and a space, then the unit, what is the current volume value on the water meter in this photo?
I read 692.53; ft³
